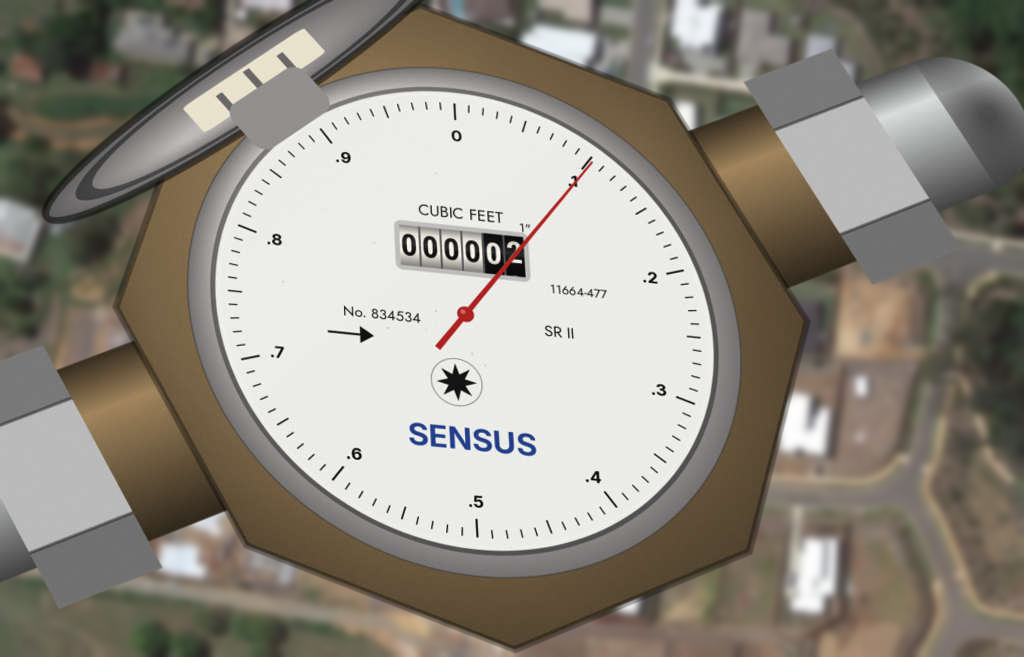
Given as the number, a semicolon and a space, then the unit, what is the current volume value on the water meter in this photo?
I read 2.10; ft³
